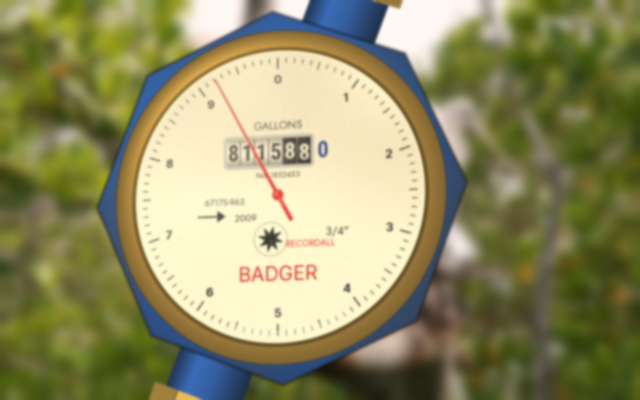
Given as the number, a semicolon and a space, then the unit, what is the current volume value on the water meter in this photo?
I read 8115879.2; gal
